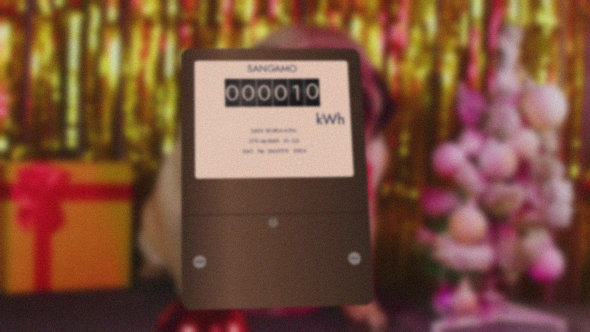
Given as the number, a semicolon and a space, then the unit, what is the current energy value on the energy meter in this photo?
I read 10; kWh
